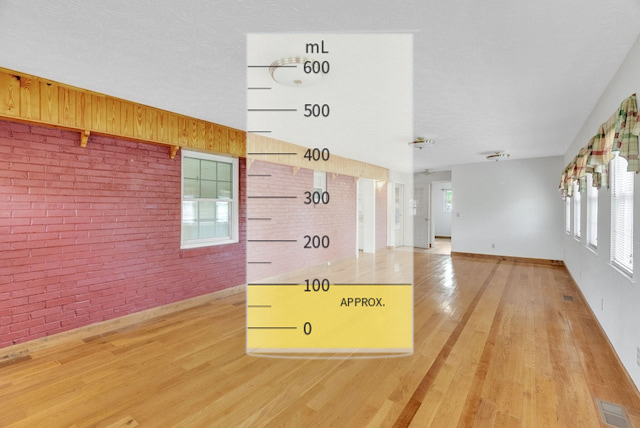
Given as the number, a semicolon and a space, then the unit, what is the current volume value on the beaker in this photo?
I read 100; mL
